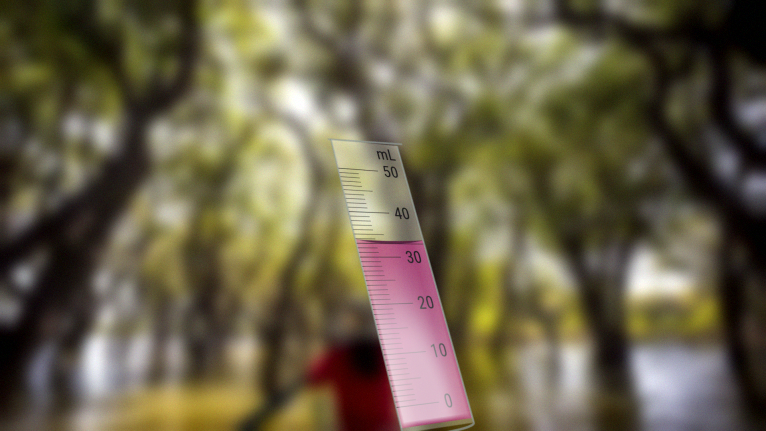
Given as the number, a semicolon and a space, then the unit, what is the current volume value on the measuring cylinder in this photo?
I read 33; mL
